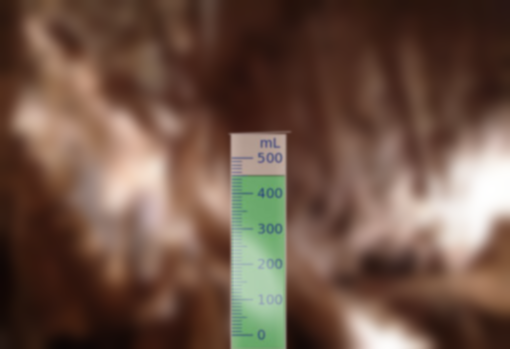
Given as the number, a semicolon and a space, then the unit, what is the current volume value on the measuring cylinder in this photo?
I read 450; mL
